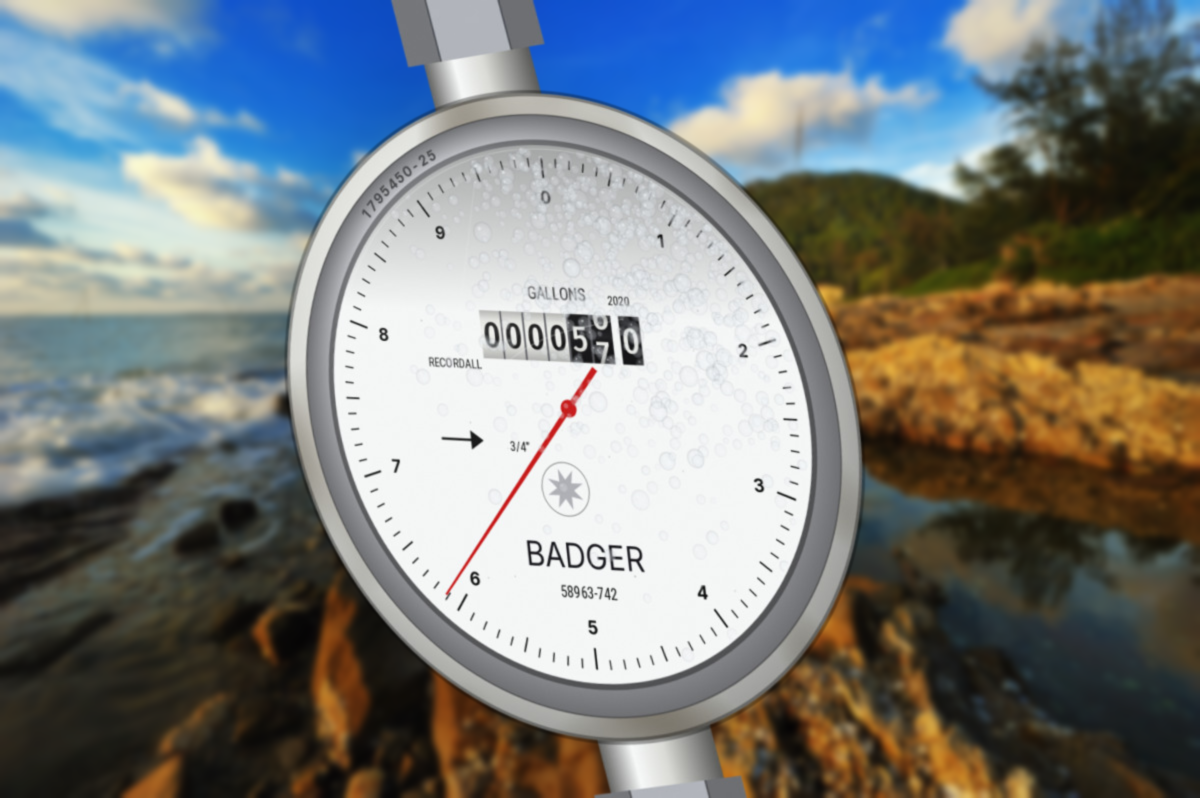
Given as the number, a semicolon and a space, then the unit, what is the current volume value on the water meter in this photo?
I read 566.1; gal
